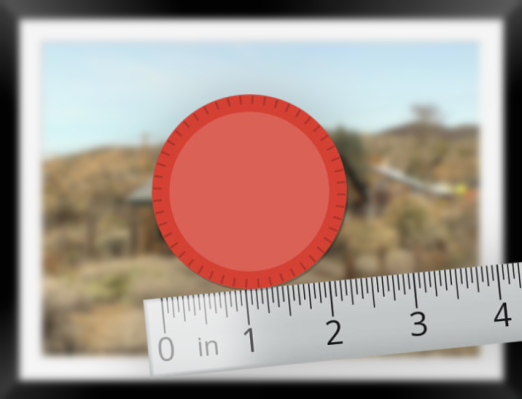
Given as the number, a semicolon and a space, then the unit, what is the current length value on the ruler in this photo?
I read 2.3125; in
